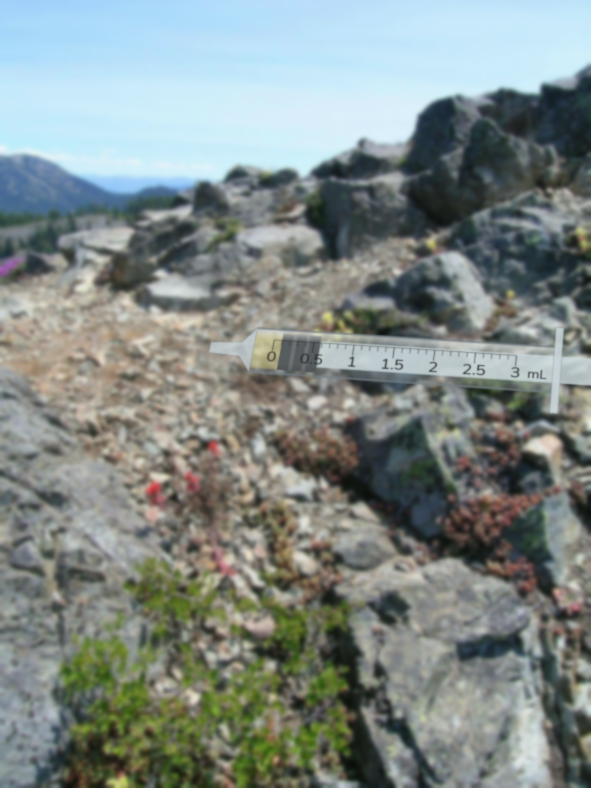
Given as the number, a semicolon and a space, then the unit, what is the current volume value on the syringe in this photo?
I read 0.1; mL
